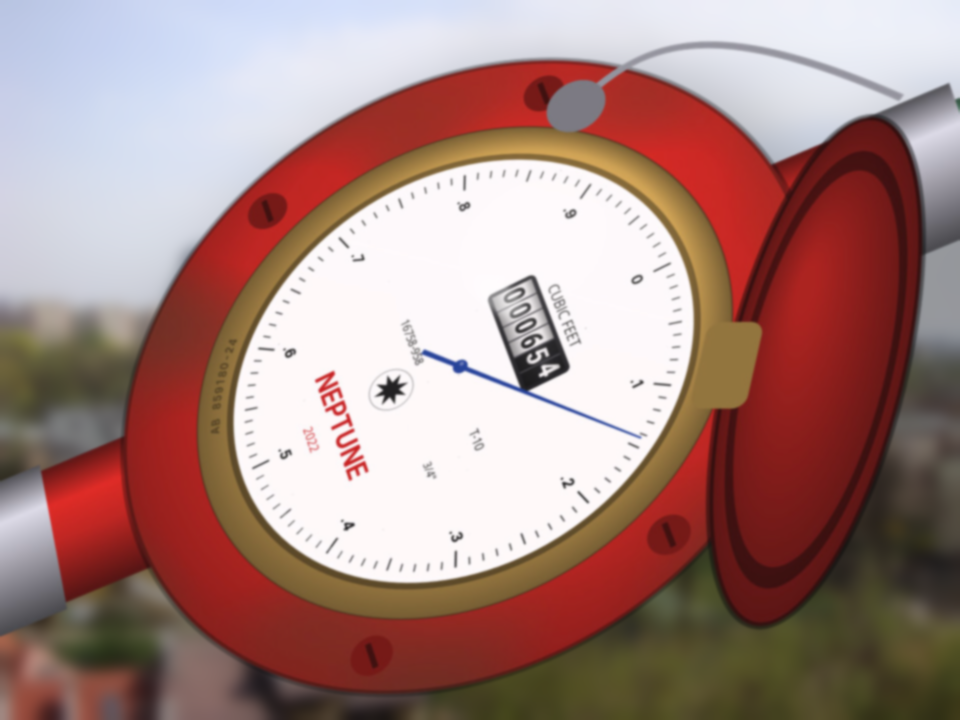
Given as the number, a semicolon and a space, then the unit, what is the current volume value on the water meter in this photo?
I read 654.14; ft³
